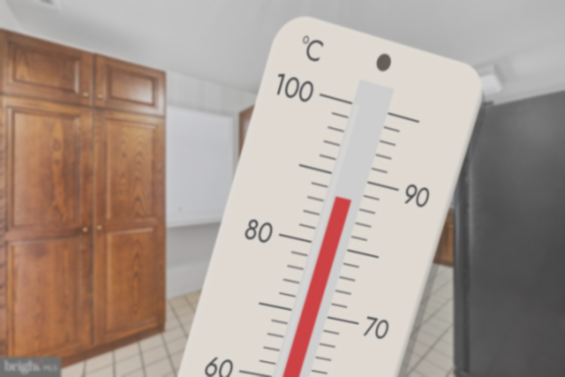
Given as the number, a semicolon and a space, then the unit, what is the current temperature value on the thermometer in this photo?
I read 87; °C
